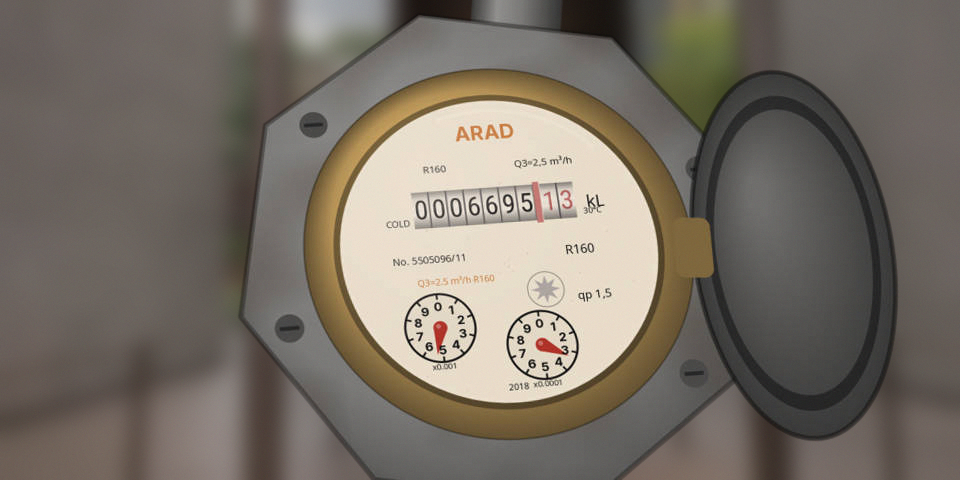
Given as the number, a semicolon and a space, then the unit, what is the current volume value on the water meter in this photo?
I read 6695.1353; kL
